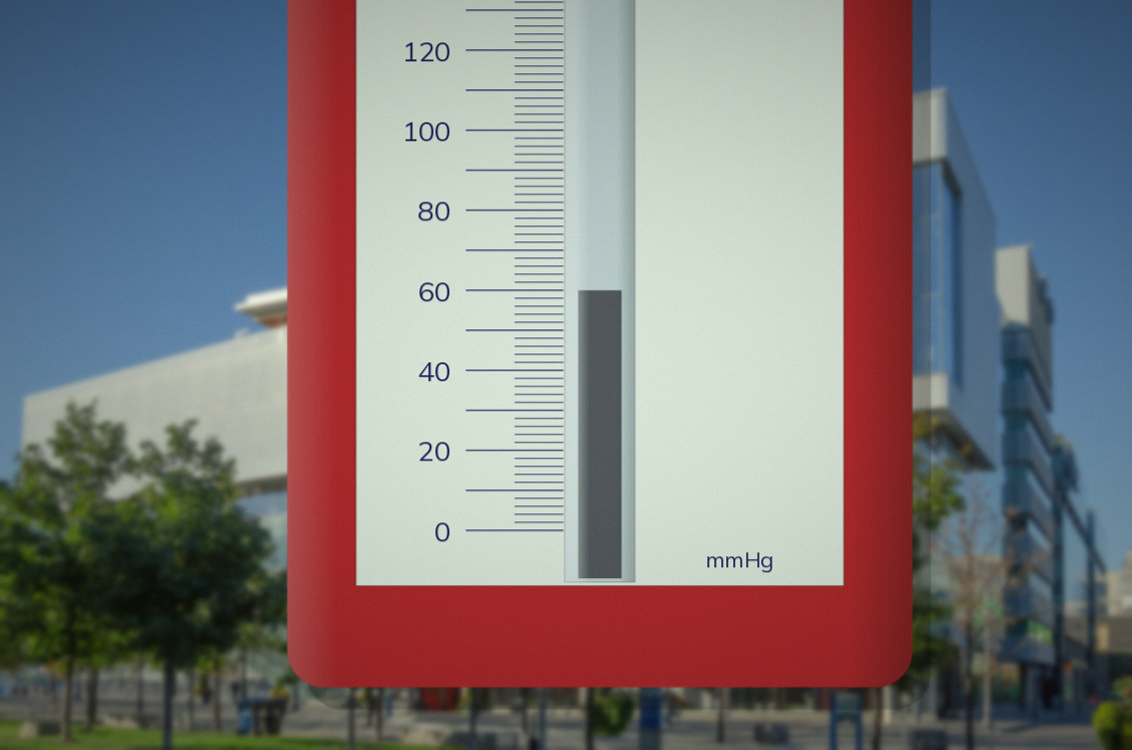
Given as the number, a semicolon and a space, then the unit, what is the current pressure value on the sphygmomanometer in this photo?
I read 60; mmHg
